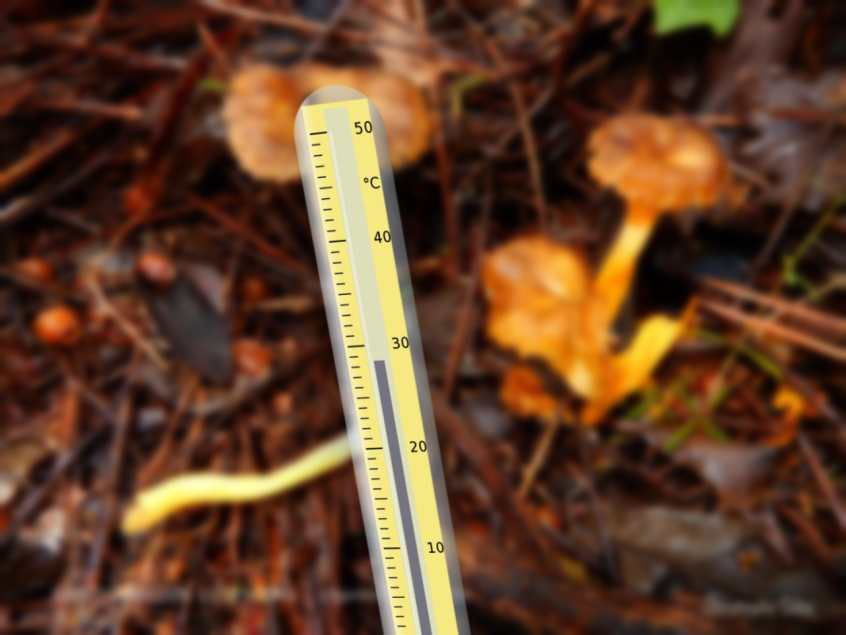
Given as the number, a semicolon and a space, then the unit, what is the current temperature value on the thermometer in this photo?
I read 28.5; °C
